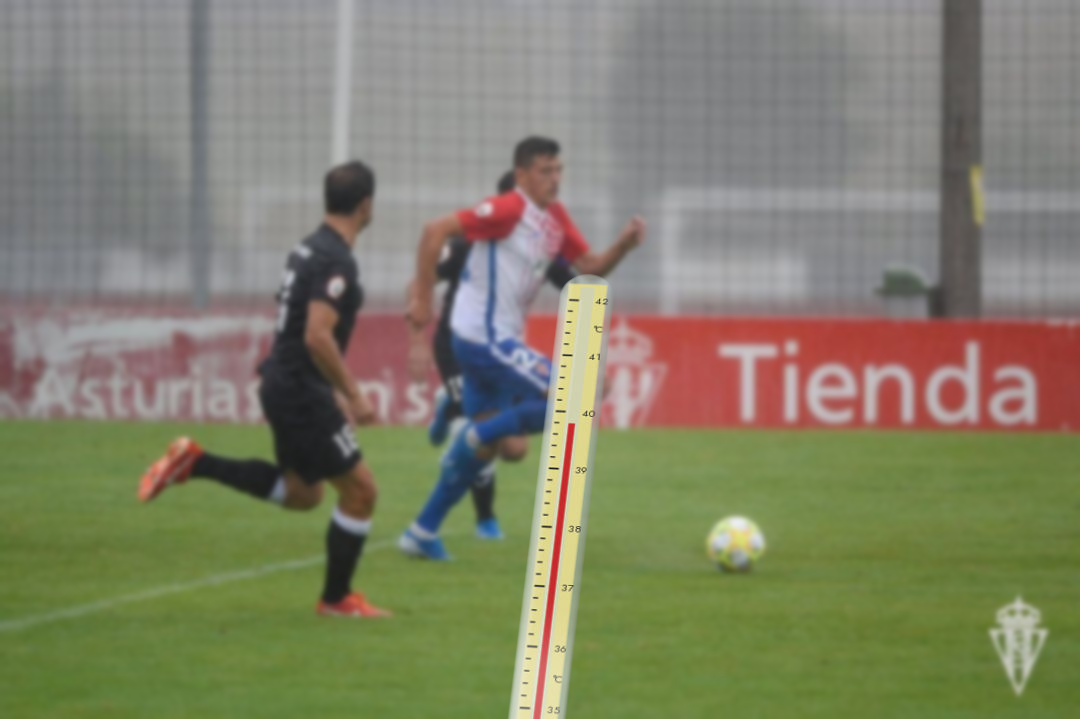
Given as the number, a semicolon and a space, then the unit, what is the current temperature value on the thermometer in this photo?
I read 39.8; °C
